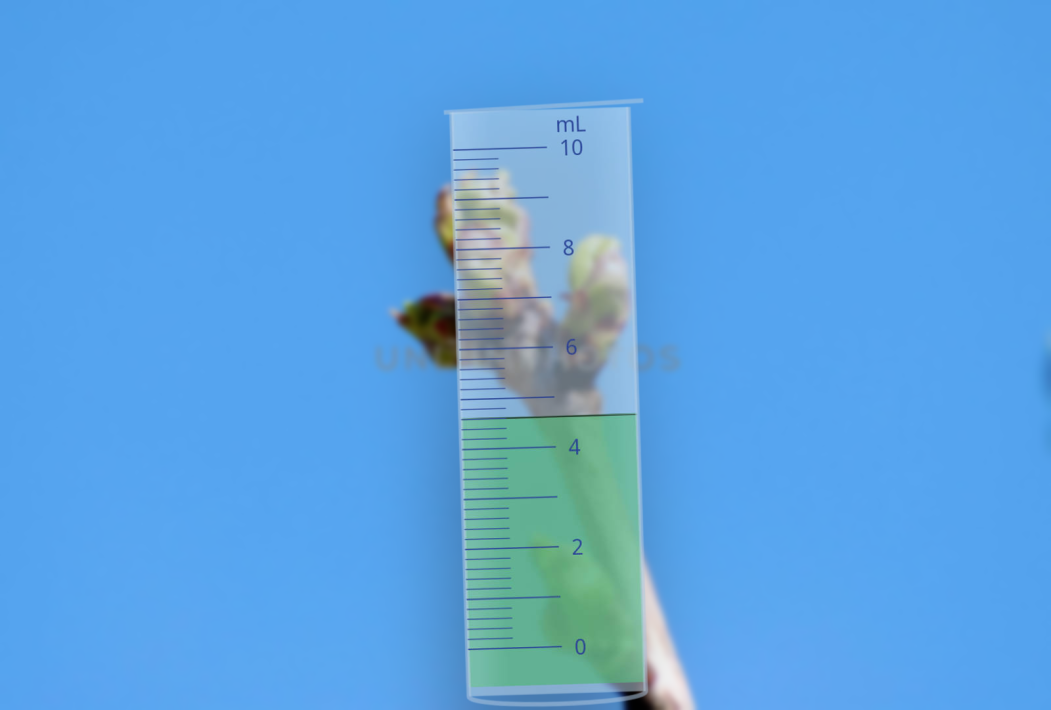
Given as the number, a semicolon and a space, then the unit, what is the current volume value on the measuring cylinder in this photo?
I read 4.6; mL
